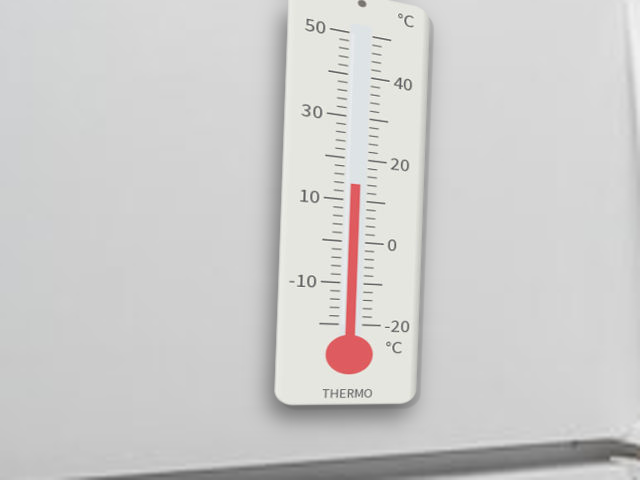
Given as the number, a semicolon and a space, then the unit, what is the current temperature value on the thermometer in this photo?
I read 14; °C
